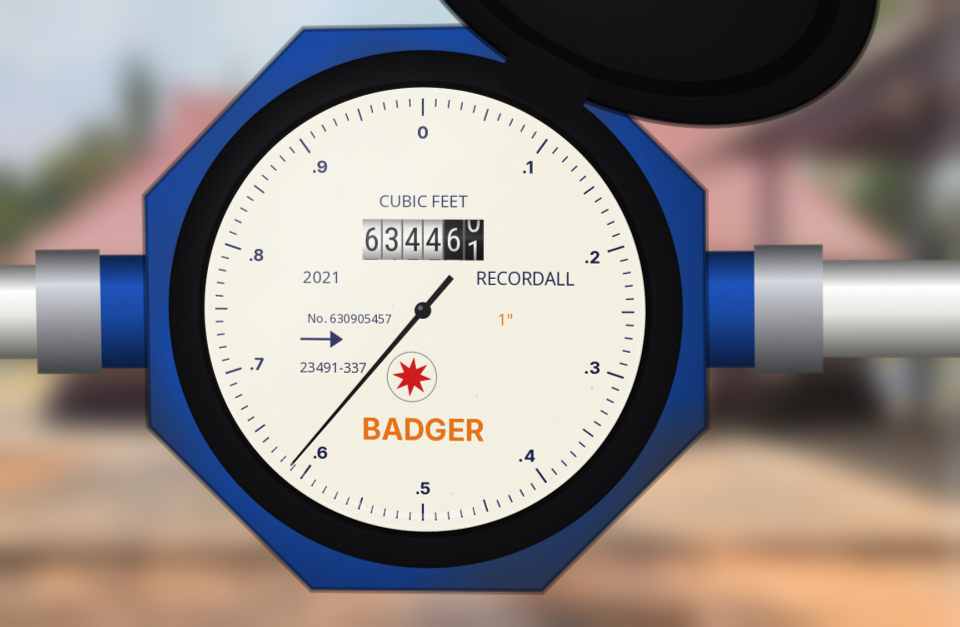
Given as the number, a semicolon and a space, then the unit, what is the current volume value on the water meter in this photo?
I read 634460.61; ft³
